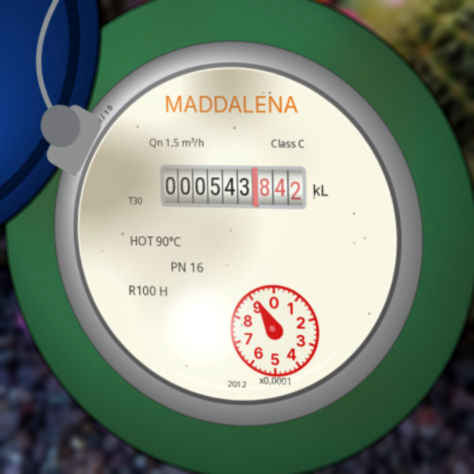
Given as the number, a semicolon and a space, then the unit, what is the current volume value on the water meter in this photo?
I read 543.8419; kL
